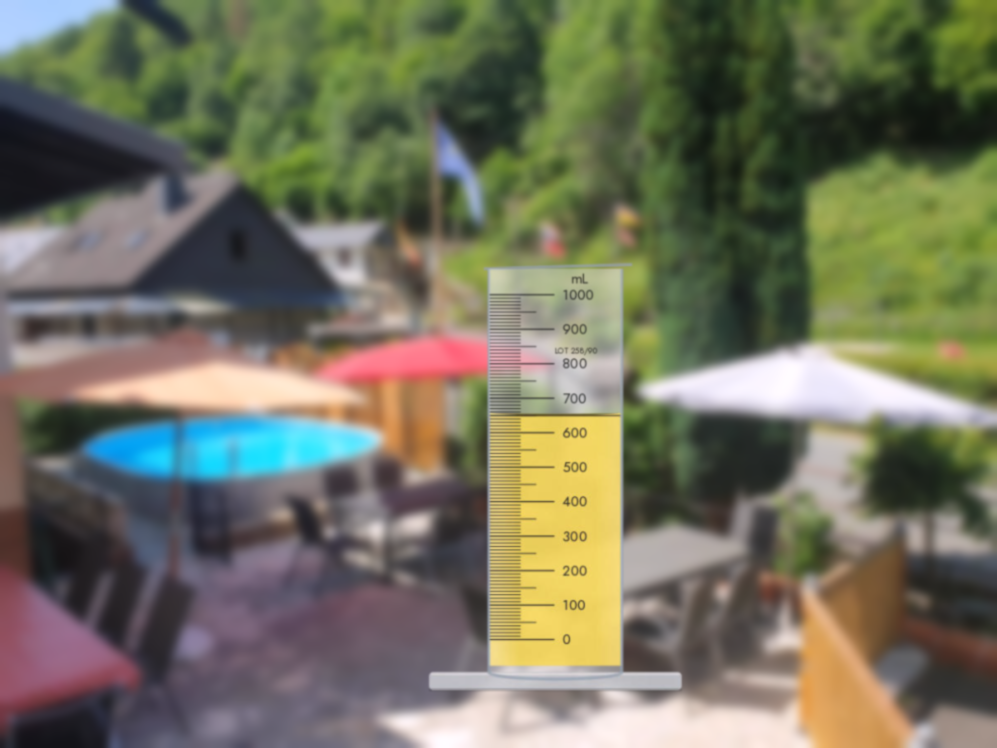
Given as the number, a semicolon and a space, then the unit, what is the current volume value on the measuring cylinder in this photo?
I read 650; mL
